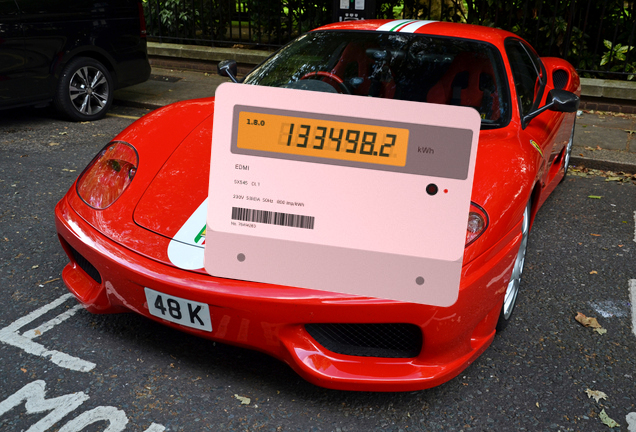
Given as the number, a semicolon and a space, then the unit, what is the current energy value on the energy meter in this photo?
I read 133498.2; kWh
